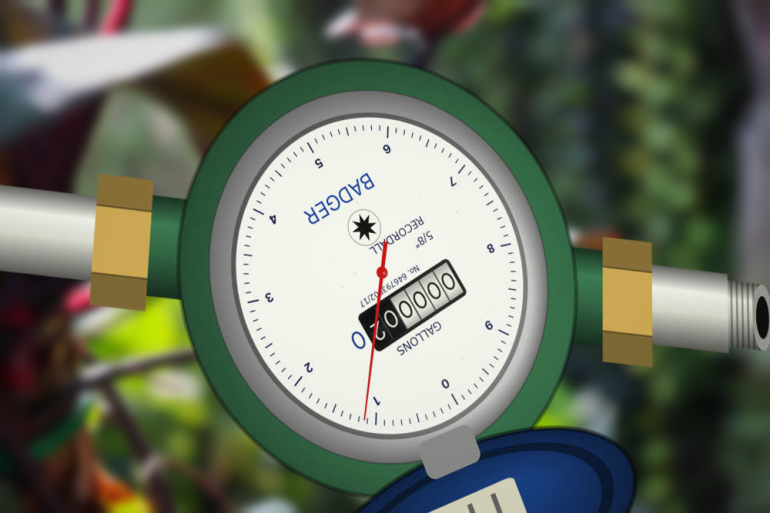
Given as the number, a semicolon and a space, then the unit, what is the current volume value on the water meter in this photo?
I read 21.1; gal
